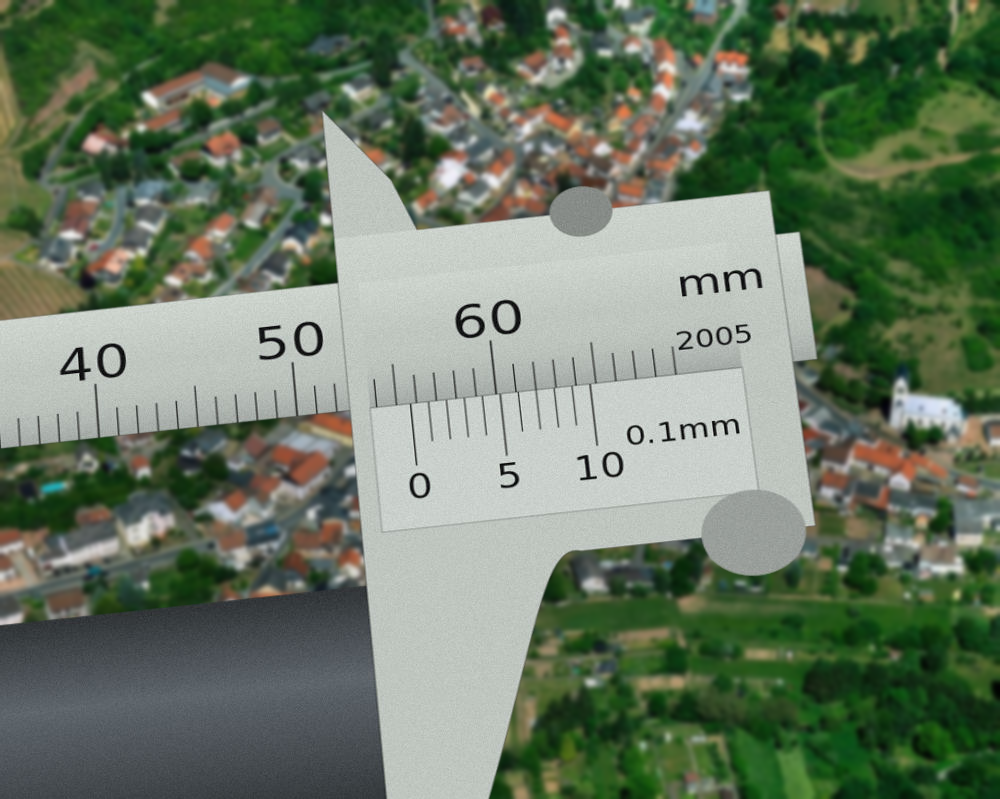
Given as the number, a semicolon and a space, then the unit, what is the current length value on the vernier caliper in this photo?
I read 55.7; mm
